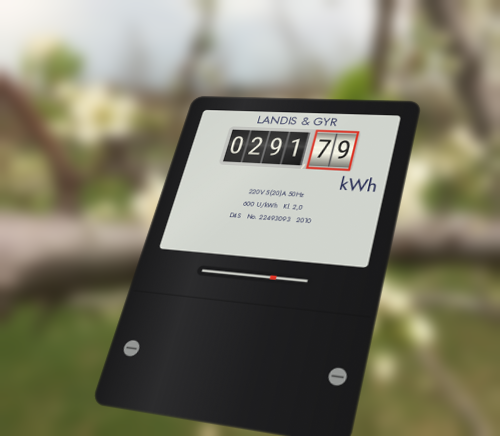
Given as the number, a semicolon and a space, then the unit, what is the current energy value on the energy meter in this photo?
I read 291.79; kWh
